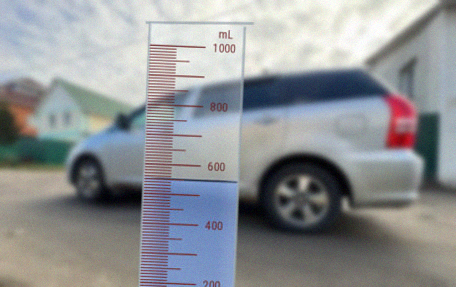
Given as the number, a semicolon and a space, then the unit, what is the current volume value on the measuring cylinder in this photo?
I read 550; mL
